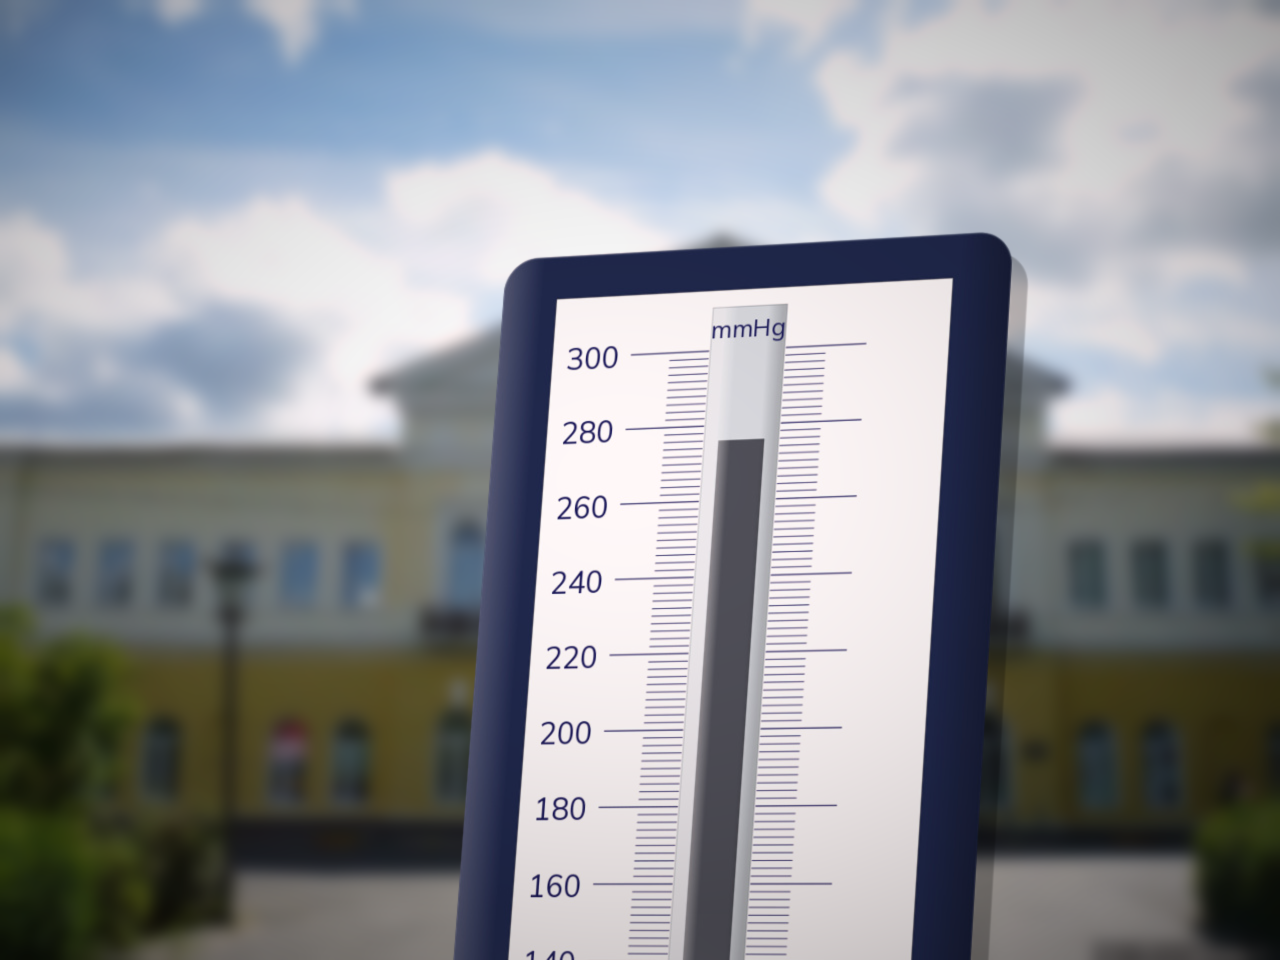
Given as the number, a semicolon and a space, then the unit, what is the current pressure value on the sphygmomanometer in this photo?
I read 276; mmHg
